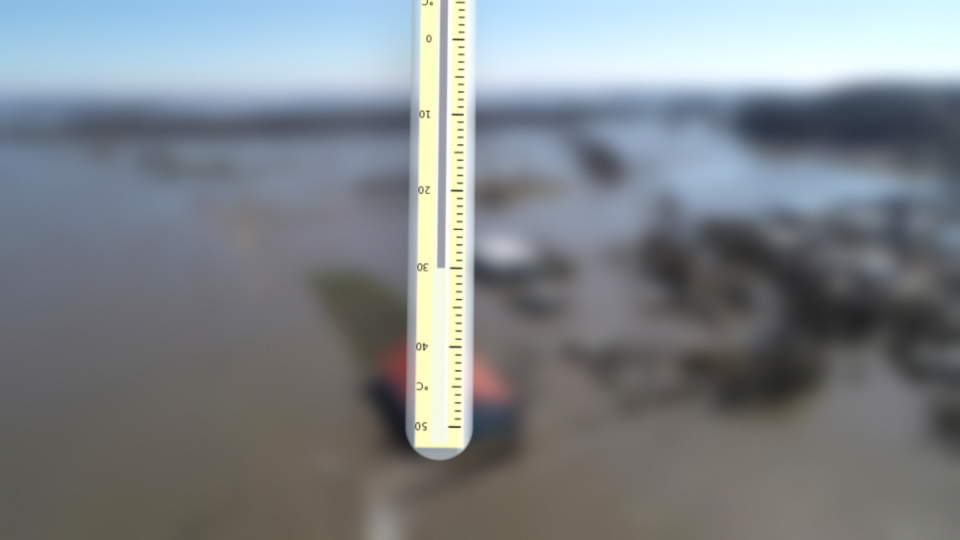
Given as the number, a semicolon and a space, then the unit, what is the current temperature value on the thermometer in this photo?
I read 30; °C
